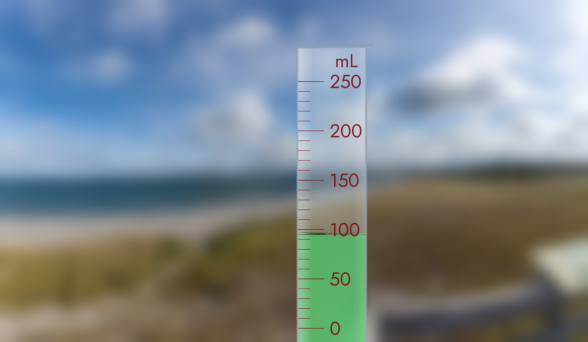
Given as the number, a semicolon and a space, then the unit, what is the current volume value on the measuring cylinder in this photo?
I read 95; mL
